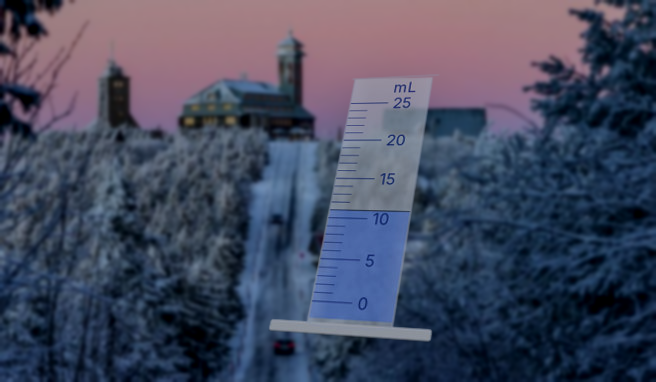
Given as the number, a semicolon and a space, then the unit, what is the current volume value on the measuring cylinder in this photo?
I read 11; mL
